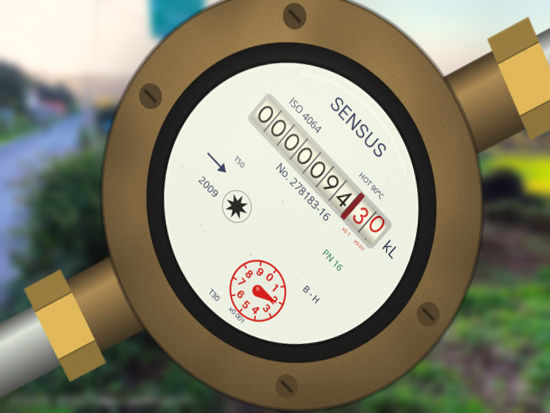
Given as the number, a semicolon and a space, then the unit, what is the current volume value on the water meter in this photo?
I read 94.302; kL
